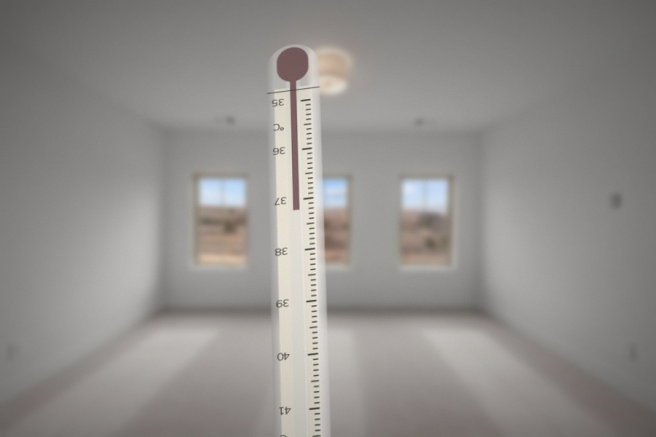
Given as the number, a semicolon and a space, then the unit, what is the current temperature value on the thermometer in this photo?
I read 37.2; °C
